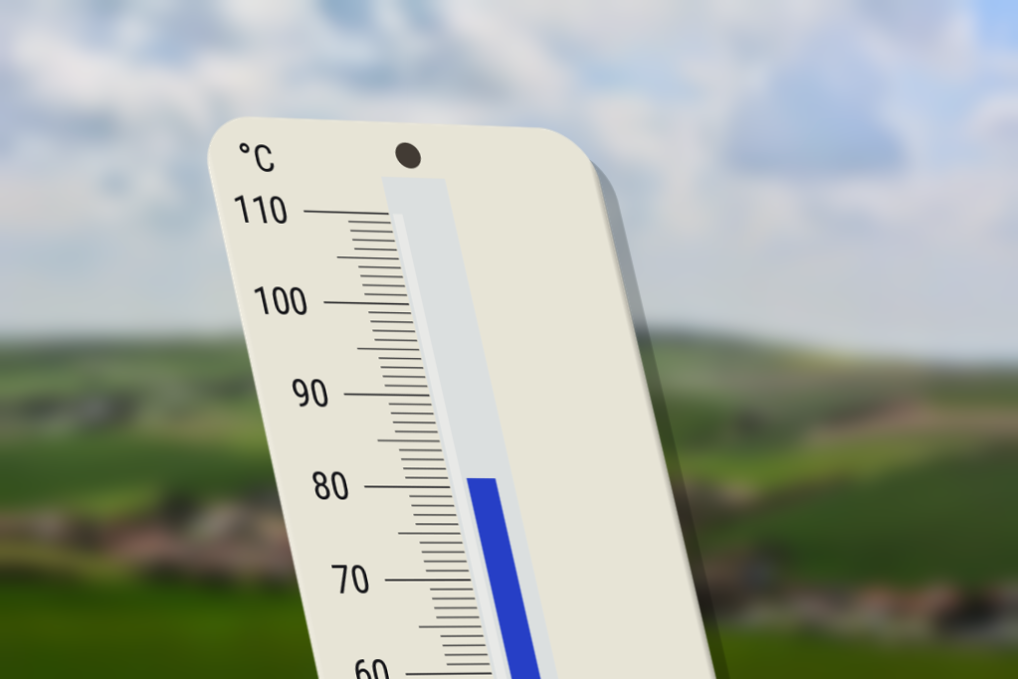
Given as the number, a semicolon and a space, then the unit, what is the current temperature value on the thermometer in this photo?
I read 81; °C
